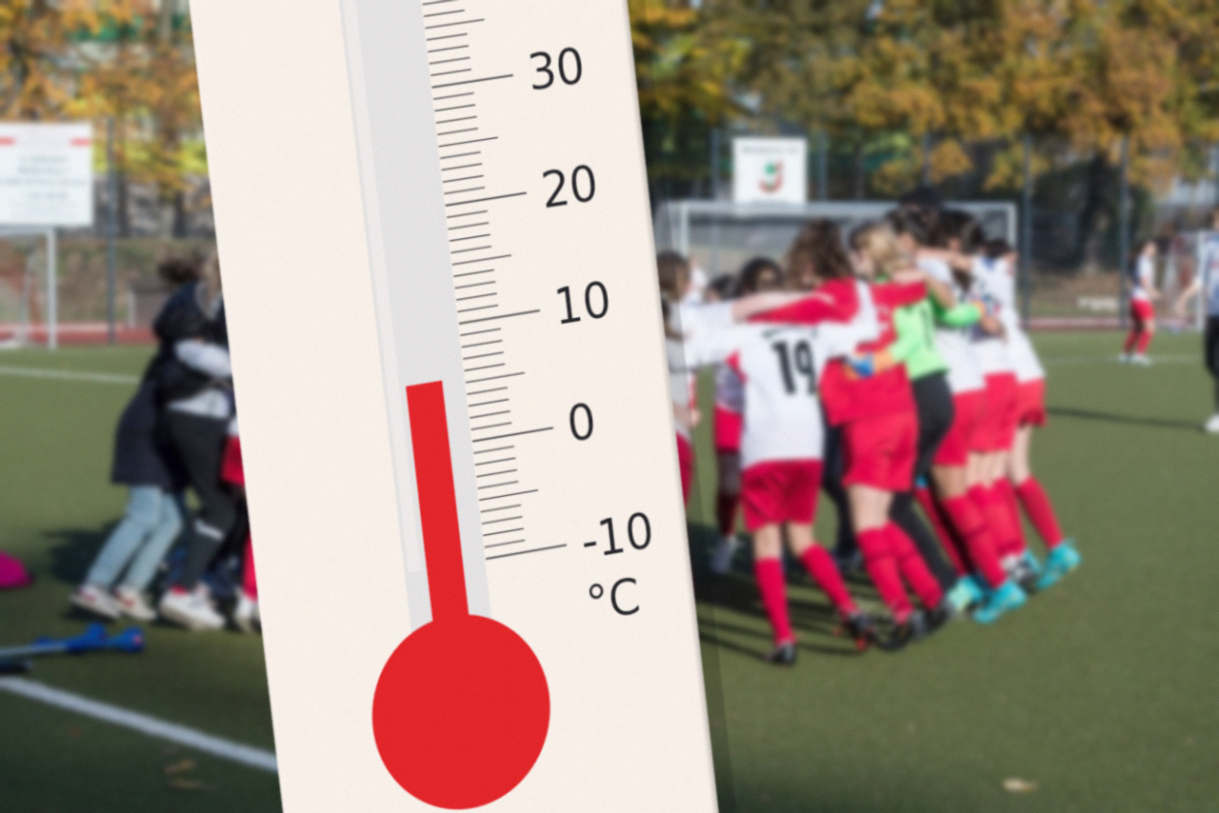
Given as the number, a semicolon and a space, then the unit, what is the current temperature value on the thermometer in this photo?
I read 5.5; °C
